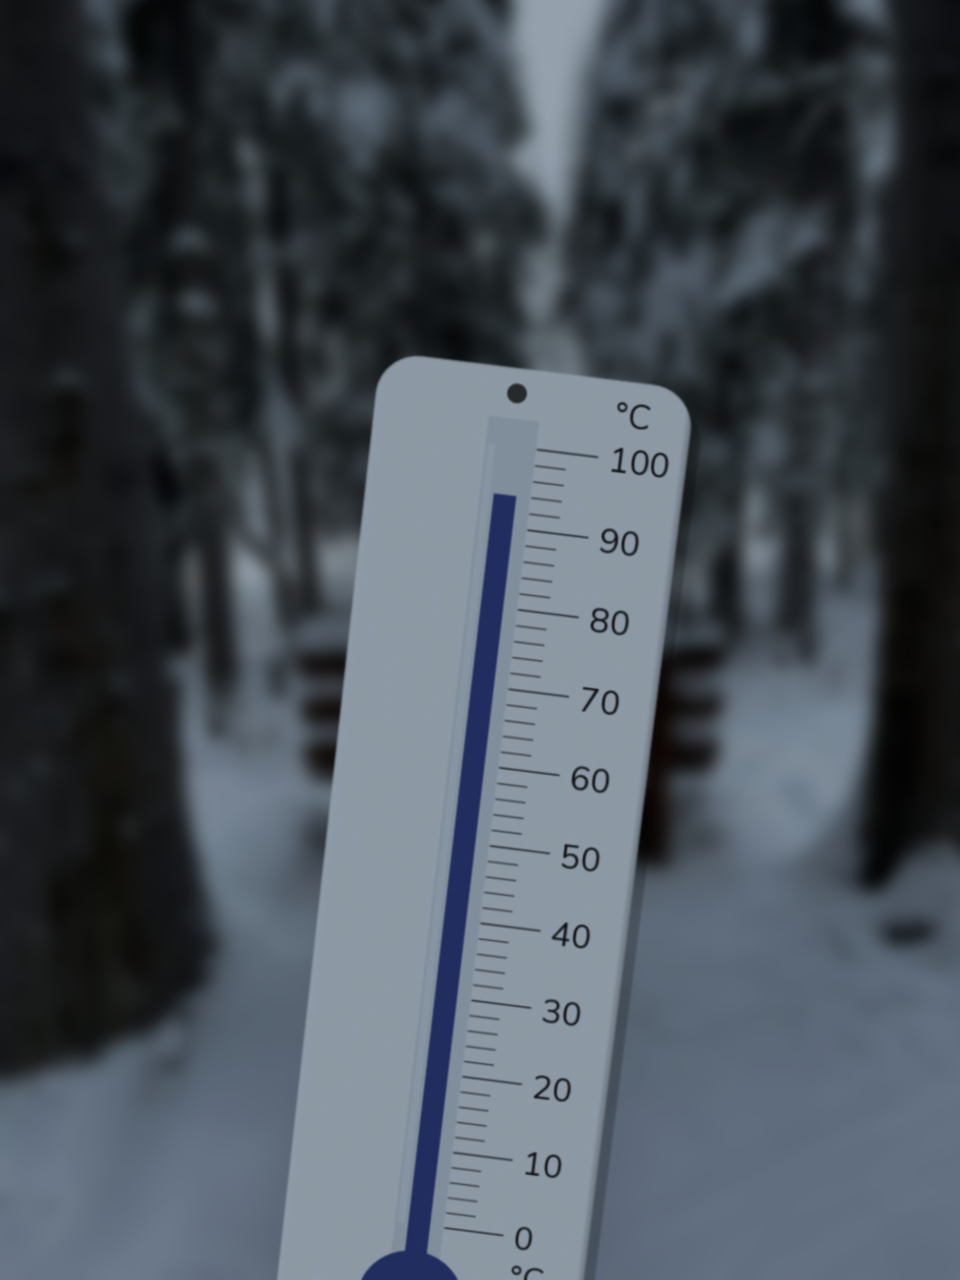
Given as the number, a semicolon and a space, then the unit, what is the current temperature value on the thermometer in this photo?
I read 94; °C
